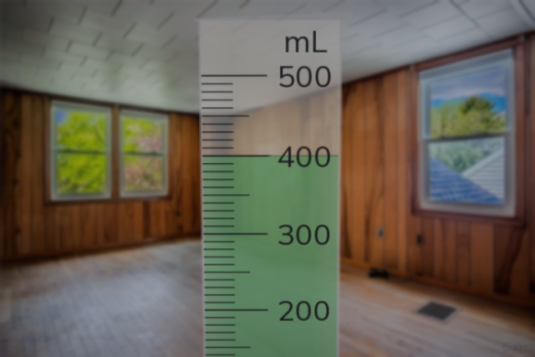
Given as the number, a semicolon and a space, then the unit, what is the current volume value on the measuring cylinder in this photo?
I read 400; mL
